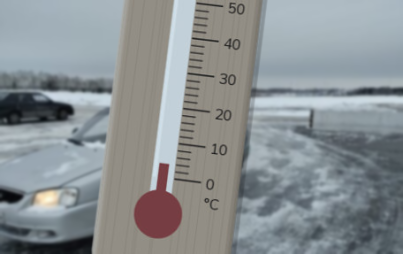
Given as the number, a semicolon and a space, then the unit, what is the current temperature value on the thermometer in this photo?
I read 4; °C
